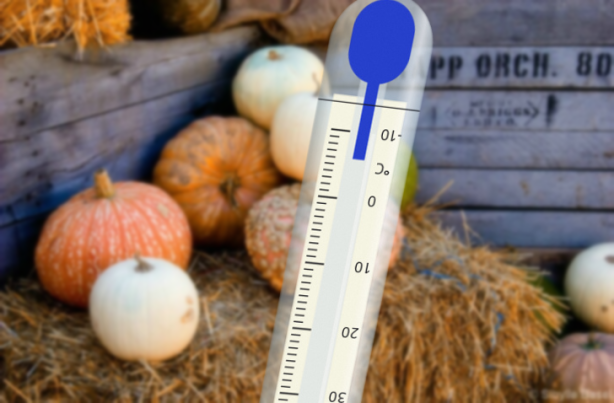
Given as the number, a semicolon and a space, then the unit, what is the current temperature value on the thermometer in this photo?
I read -6; °C
